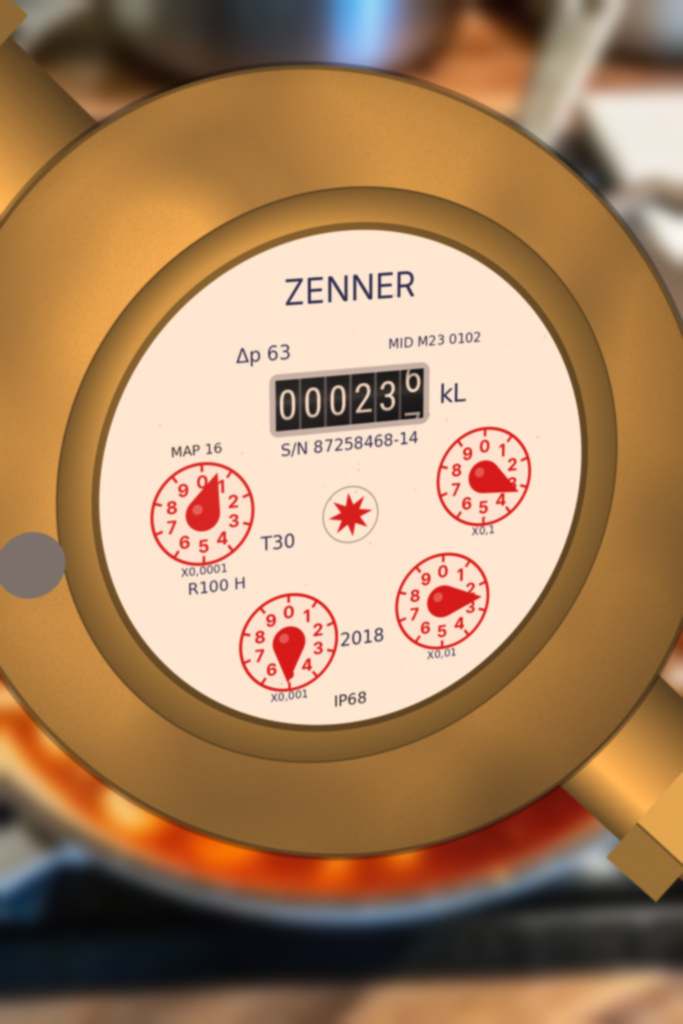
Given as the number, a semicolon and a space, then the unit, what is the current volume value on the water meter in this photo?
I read 236.3250; kL
